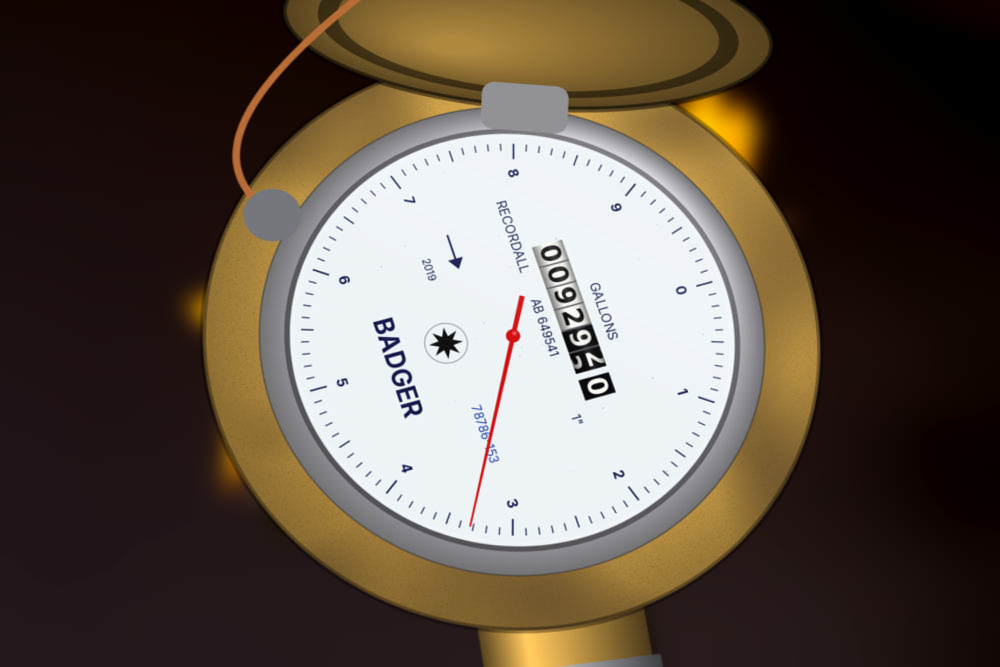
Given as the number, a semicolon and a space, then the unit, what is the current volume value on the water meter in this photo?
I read 92923.3; gal
